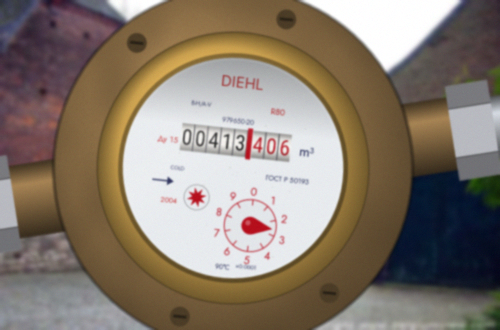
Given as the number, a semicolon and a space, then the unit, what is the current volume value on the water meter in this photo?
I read 413.4062; m³
